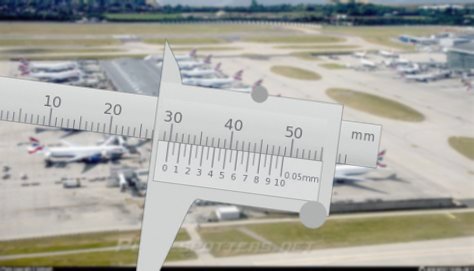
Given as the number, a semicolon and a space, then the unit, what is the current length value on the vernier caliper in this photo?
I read 29.8; mm
